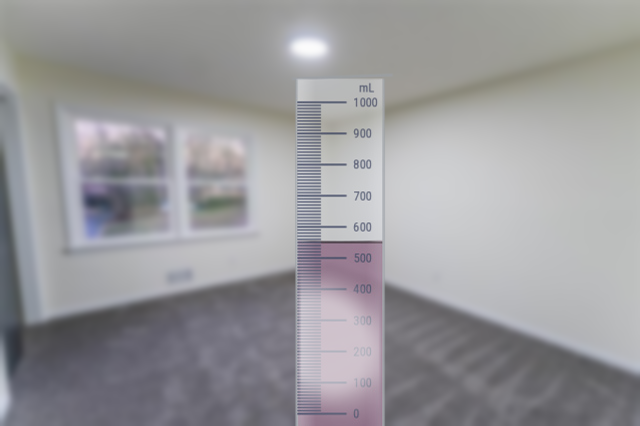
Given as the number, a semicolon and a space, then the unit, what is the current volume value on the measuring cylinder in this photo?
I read 550; mL
